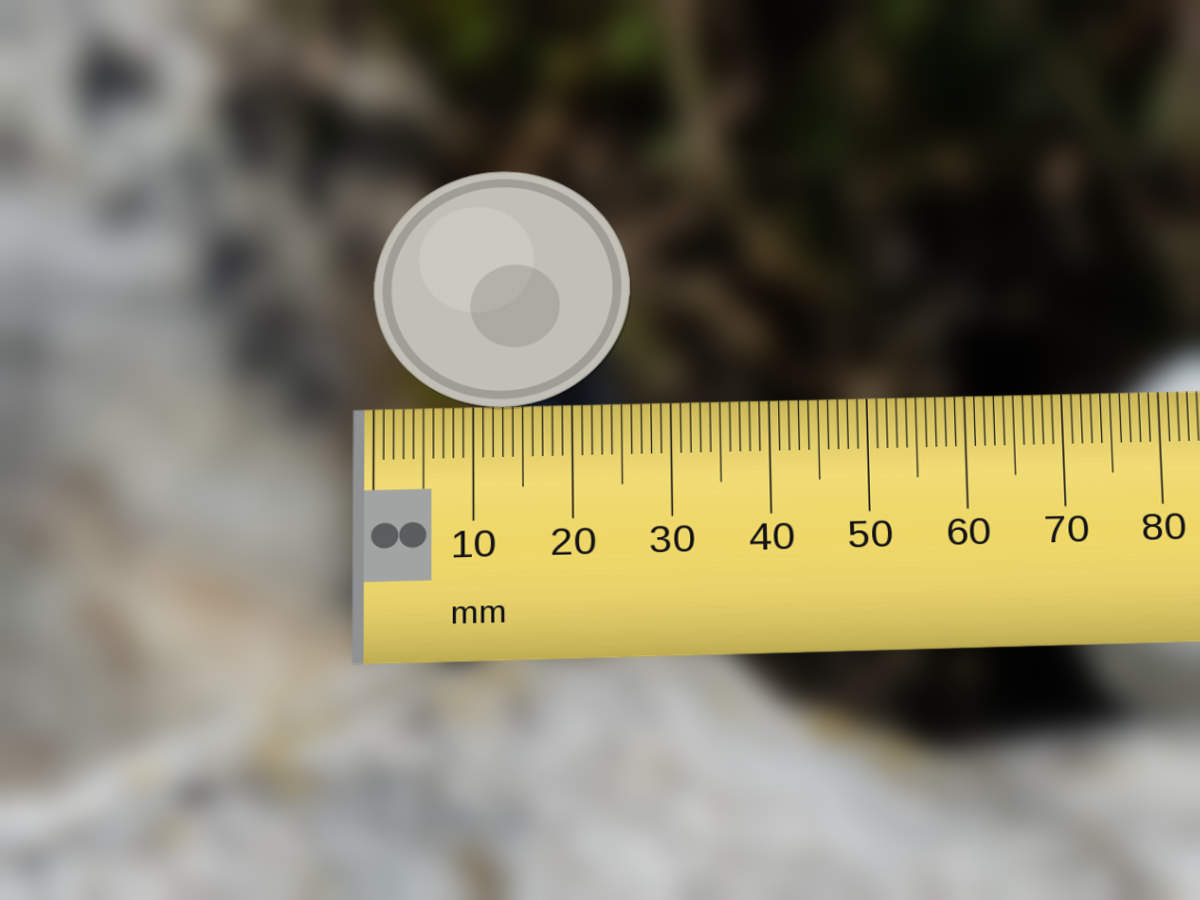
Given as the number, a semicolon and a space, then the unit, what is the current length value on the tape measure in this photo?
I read 26; mm
